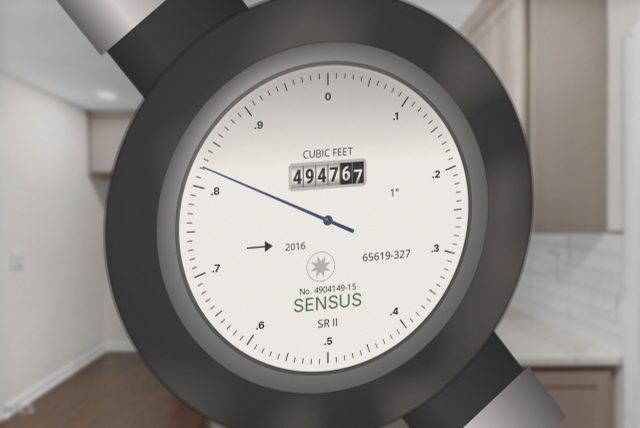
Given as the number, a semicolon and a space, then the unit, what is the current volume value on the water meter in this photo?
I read 494766.82; ft³
